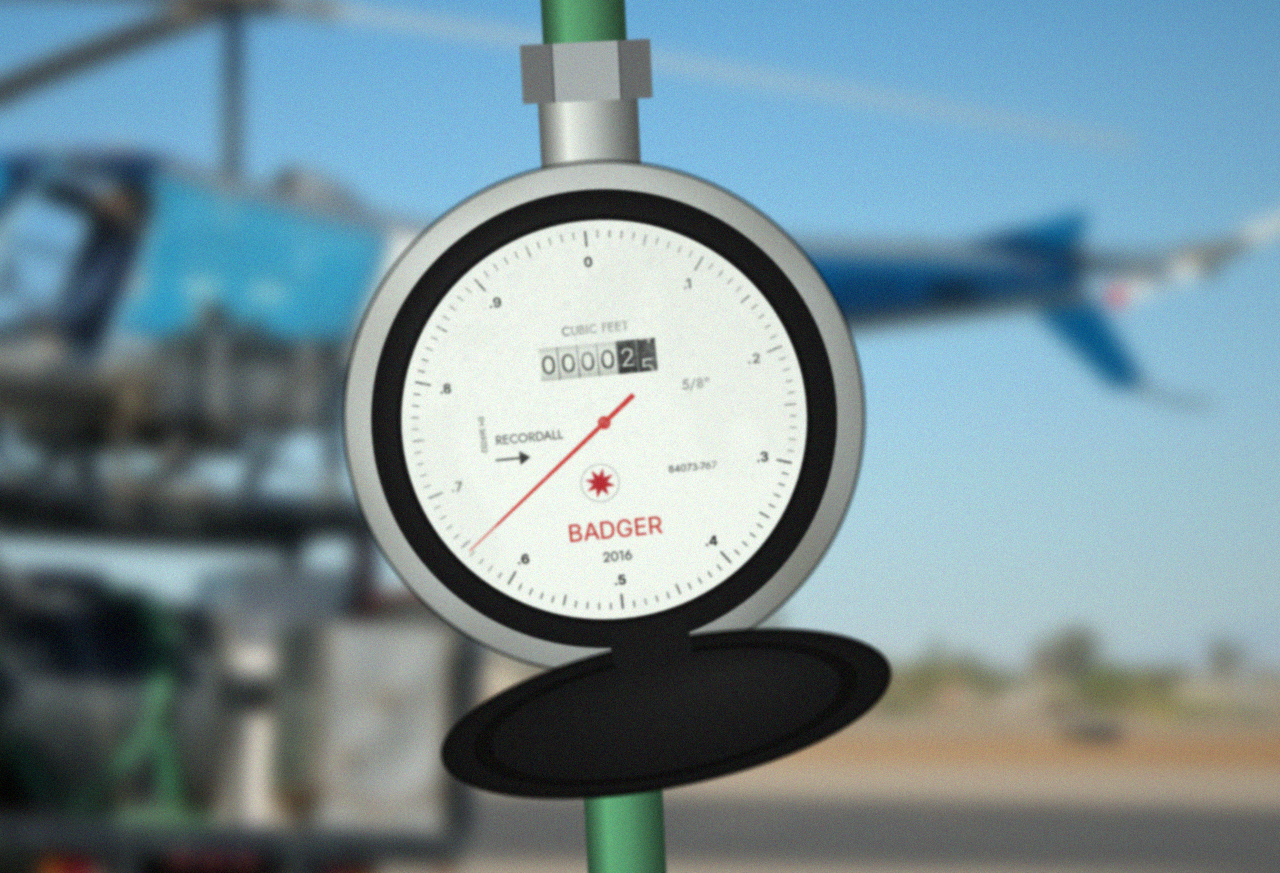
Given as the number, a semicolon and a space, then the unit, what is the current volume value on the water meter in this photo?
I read 24.64; ft³
